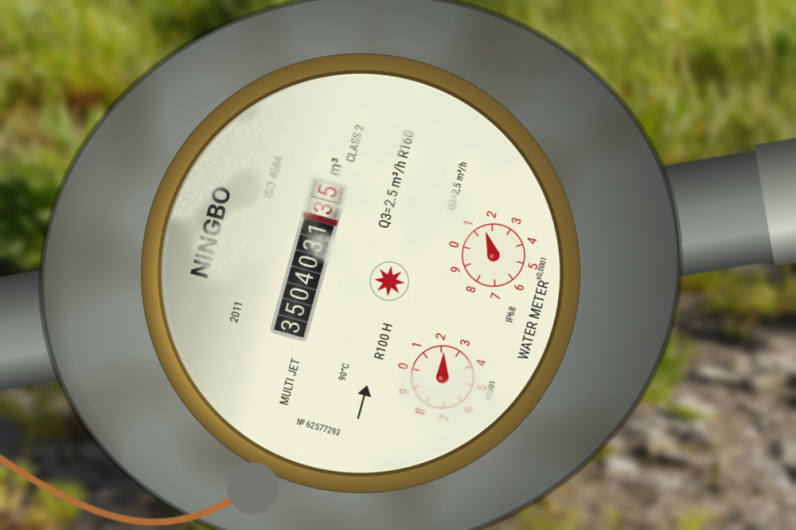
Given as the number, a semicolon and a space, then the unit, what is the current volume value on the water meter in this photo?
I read 3504031.3521; m³
